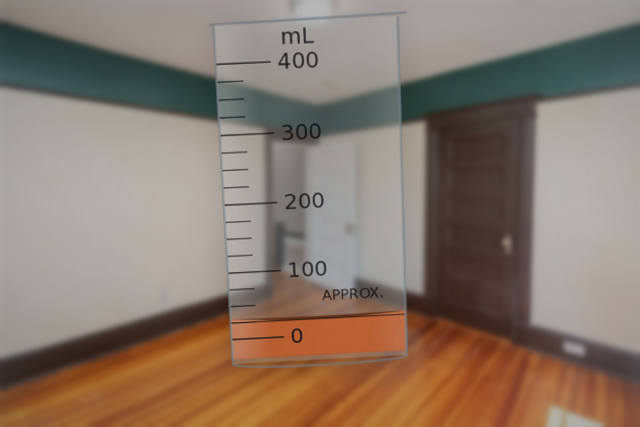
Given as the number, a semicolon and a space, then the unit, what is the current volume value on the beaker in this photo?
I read 25; mL
